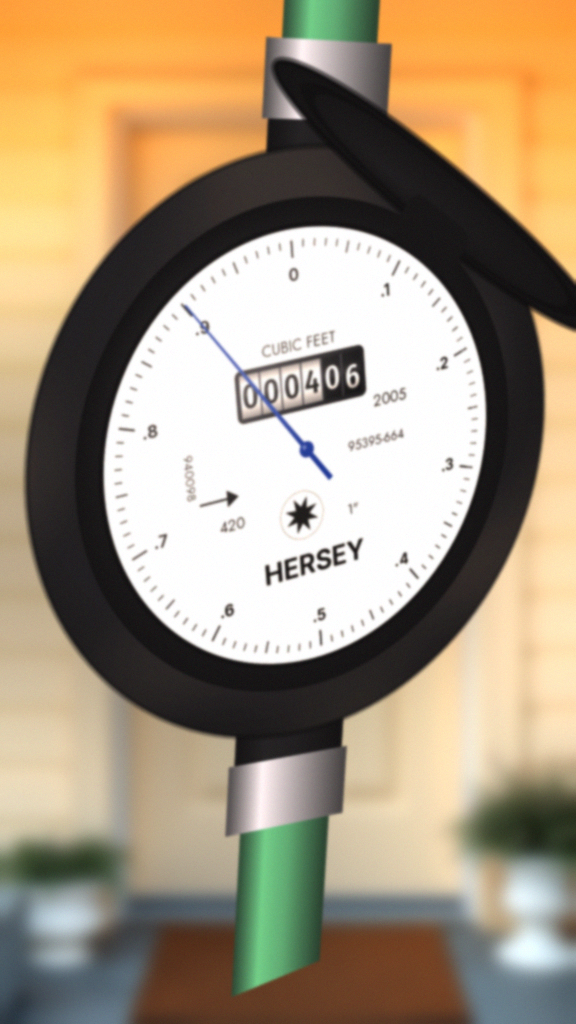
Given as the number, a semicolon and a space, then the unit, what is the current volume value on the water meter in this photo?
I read 405.90; ft³
